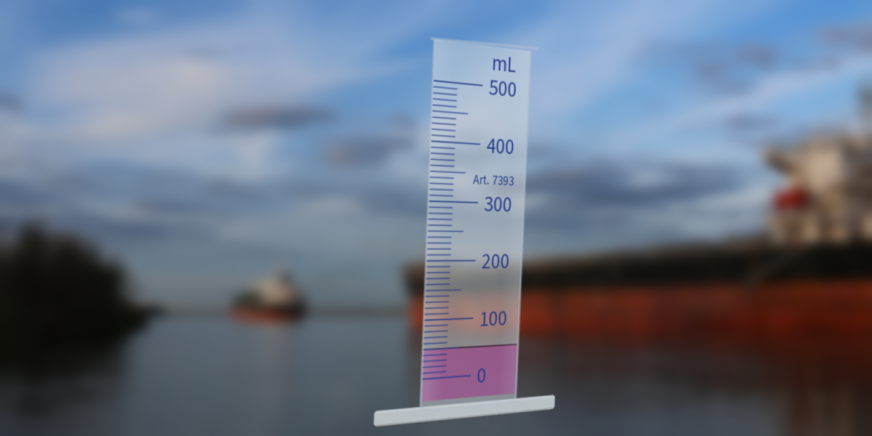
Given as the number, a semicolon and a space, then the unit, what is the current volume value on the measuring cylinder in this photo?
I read 50; mL
